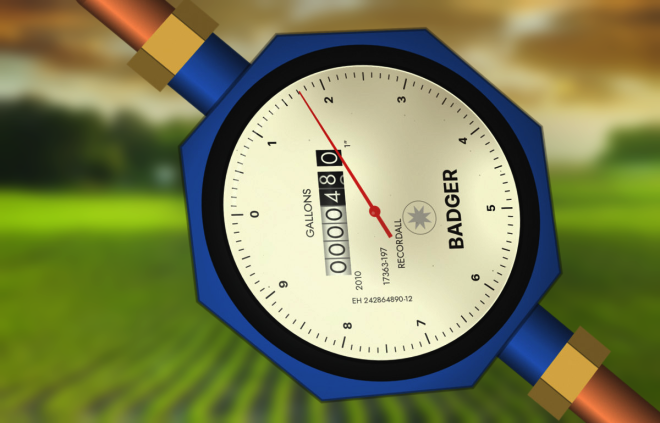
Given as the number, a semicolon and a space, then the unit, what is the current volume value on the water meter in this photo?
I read 481.7; gal
